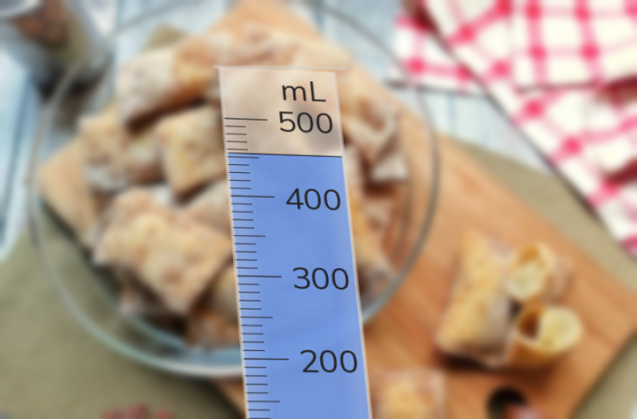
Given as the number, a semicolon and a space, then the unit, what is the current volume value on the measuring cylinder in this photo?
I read 455; mL
